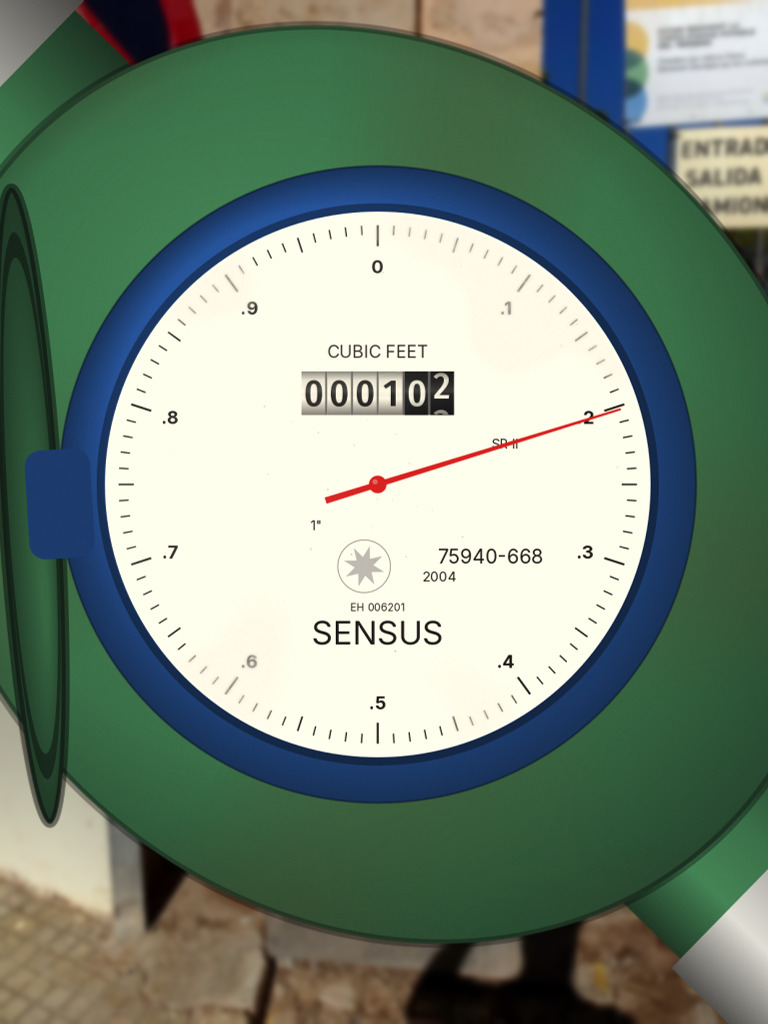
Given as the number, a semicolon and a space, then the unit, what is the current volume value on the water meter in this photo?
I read 102.20; ft³
